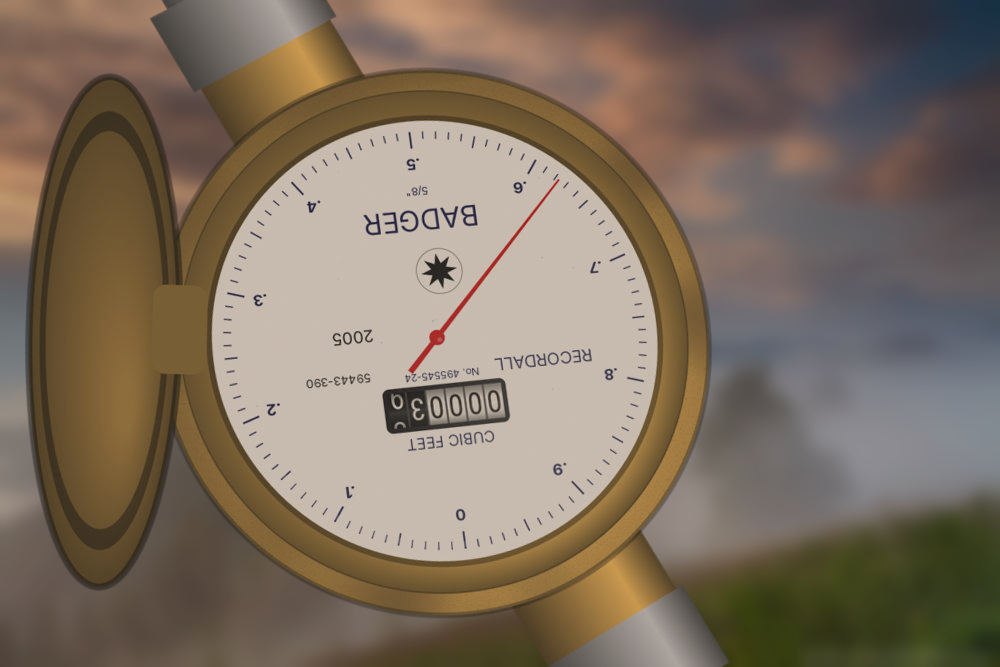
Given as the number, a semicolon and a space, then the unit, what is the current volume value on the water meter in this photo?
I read 38.62; ft³
